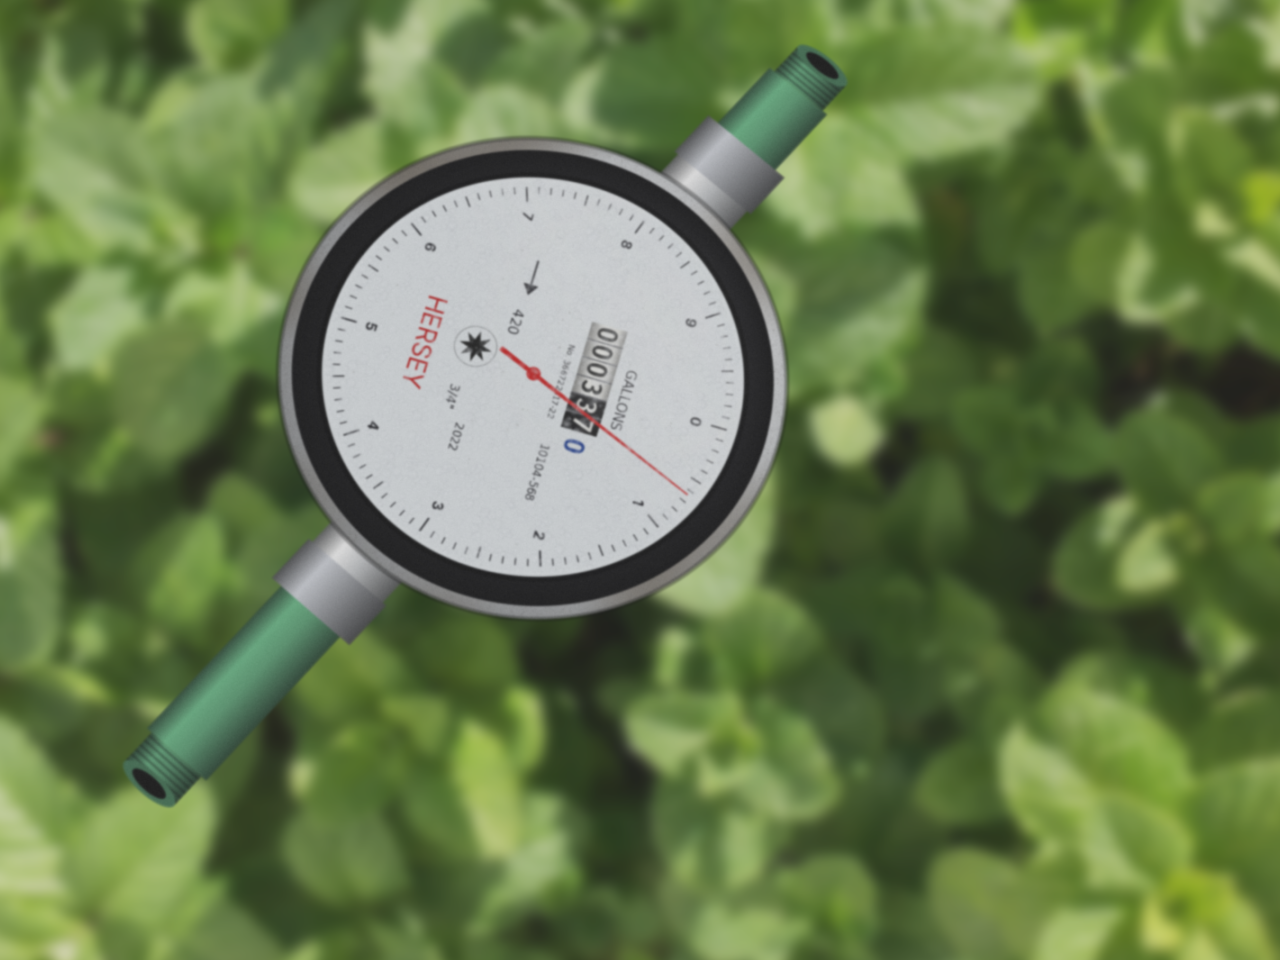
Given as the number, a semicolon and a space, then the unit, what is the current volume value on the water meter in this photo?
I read 3370.6; gal
